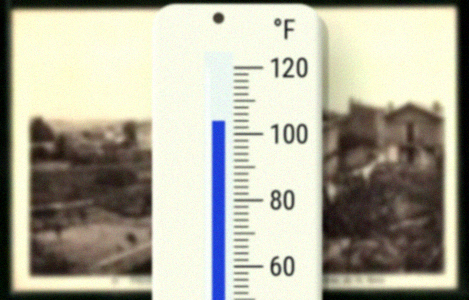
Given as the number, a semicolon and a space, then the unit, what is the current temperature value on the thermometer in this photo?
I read 104; °F
